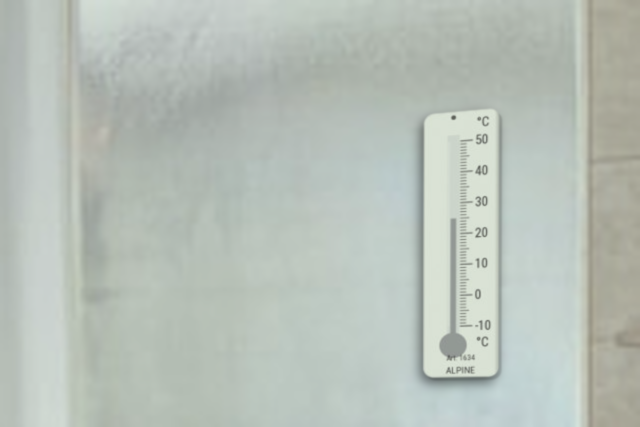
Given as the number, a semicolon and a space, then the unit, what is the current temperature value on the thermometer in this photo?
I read 25; °C
